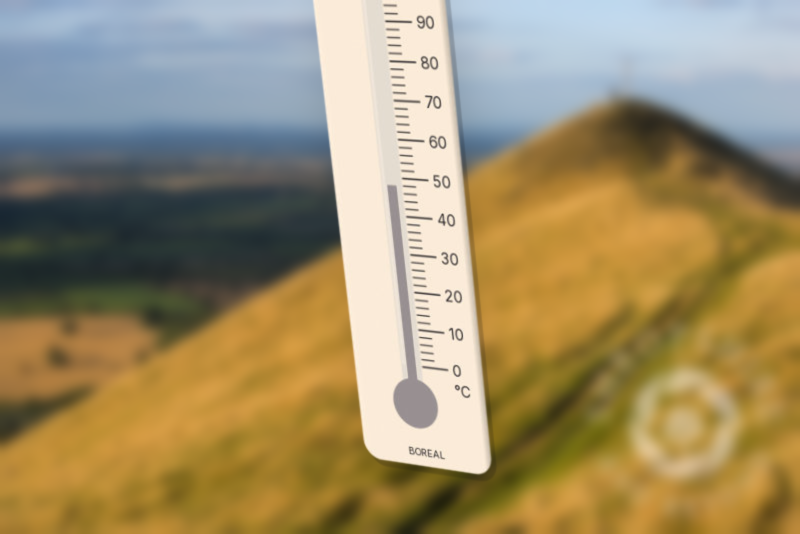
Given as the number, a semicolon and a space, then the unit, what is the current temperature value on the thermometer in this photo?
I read 48; °C
